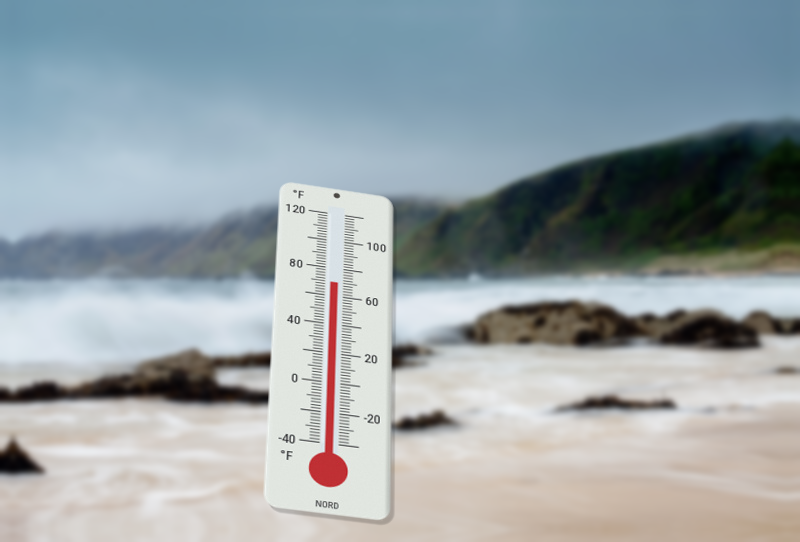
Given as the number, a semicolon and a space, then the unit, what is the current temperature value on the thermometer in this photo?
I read 70; °F
